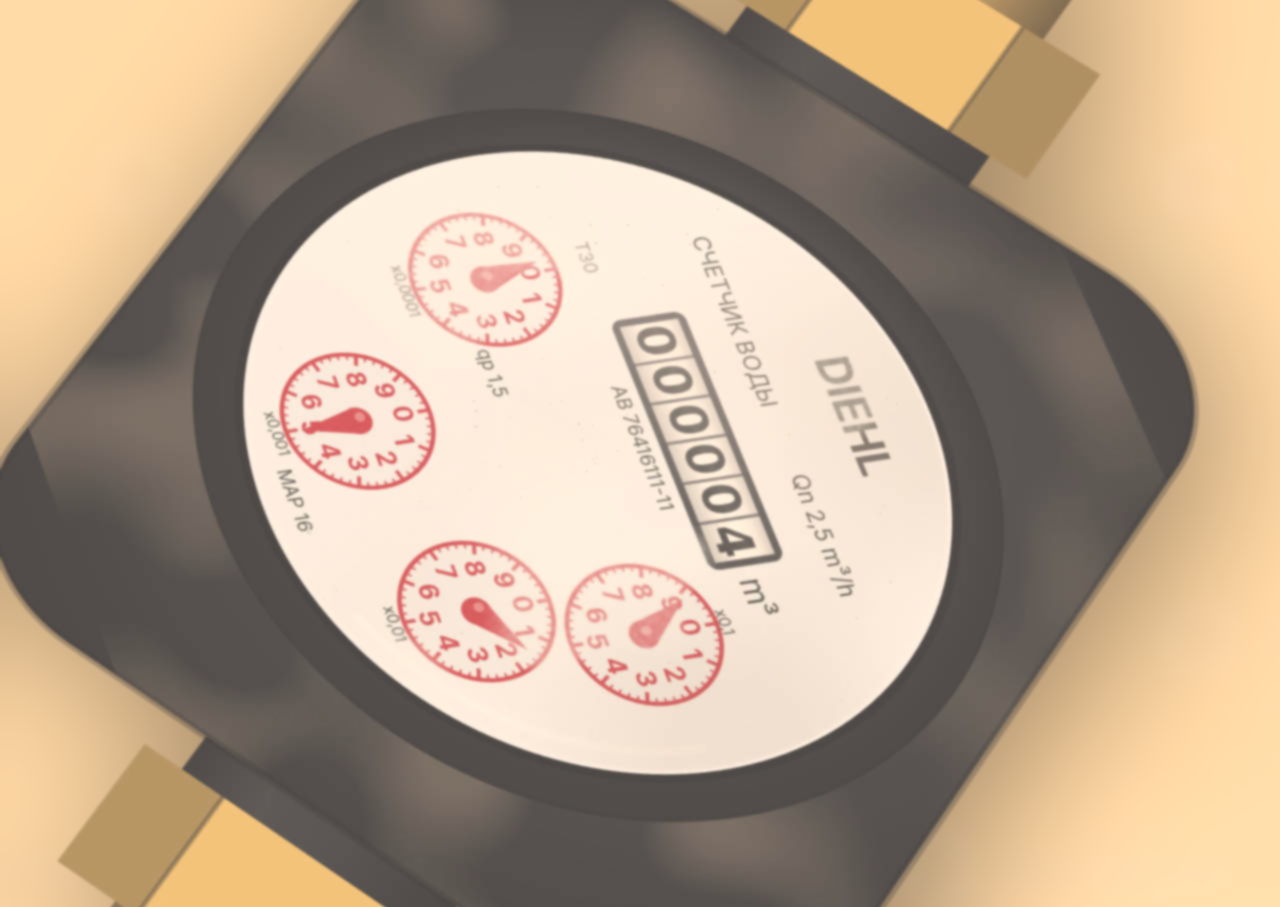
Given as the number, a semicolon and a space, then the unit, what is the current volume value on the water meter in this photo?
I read 3.9149; m³
